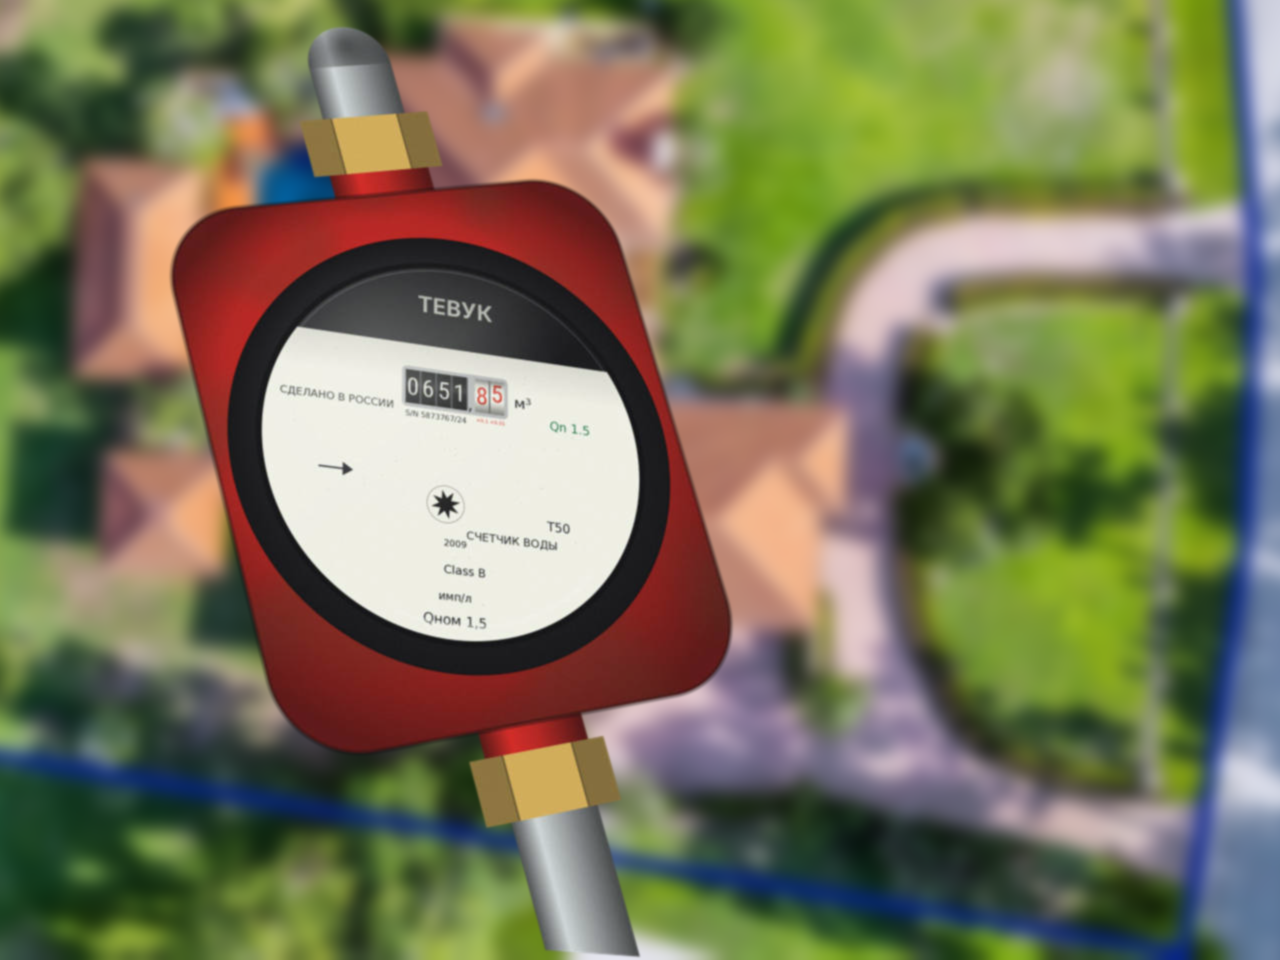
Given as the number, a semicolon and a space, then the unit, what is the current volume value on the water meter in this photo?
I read 651.85; m³
